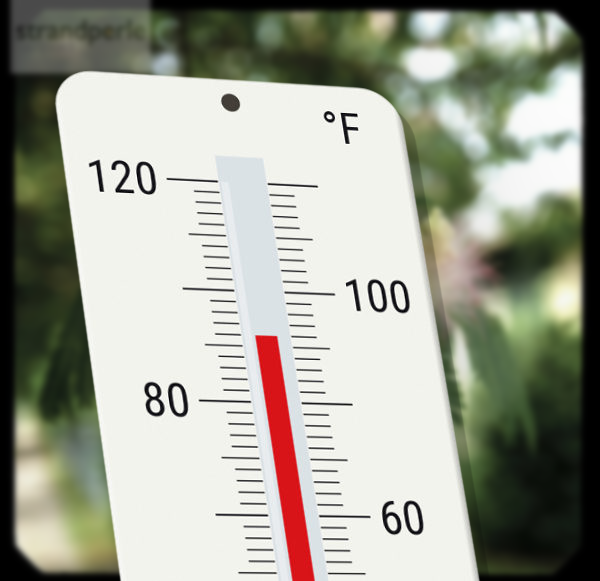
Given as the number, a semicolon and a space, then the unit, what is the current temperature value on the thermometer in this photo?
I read 92; °F
